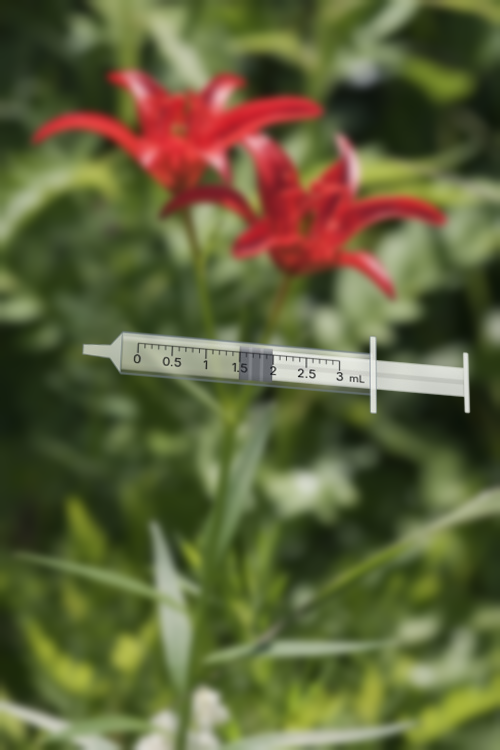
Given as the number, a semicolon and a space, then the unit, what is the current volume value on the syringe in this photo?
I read 1.5; mL
